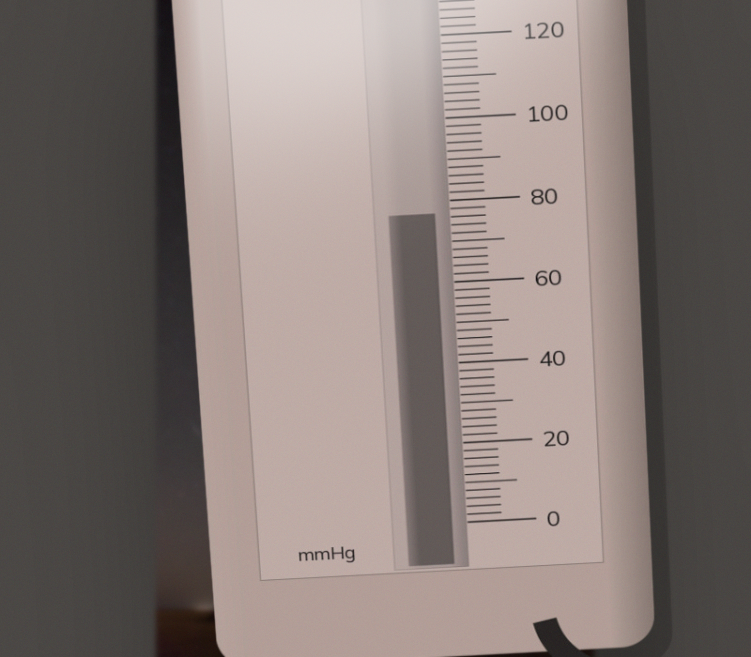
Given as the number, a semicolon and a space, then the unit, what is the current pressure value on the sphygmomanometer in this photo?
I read 77; mmHg
